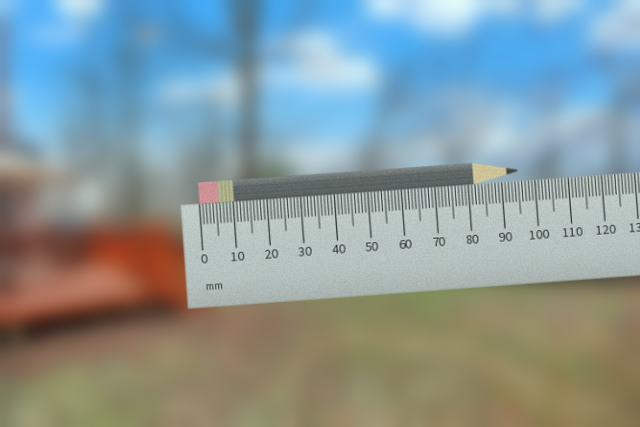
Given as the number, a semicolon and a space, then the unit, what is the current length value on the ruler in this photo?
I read 95; mm
